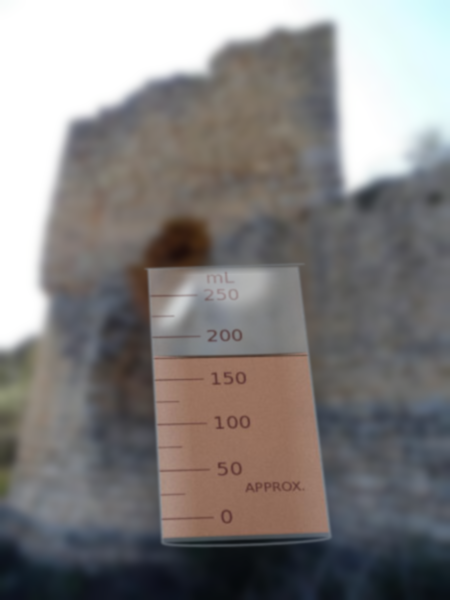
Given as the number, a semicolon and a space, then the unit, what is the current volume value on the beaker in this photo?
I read 175; mL
